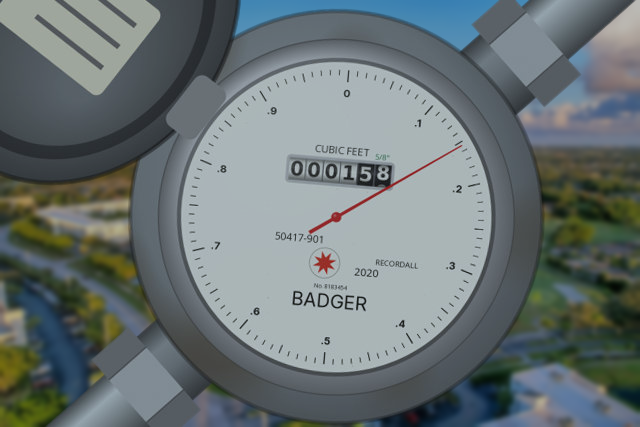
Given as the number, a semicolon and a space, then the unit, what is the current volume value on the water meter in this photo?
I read 158.15; ft³
